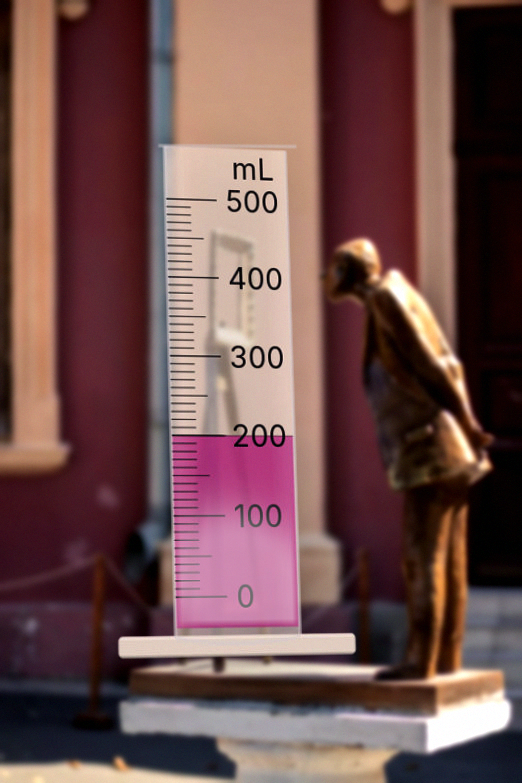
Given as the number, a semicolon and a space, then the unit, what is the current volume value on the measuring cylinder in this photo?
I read 200; mL
